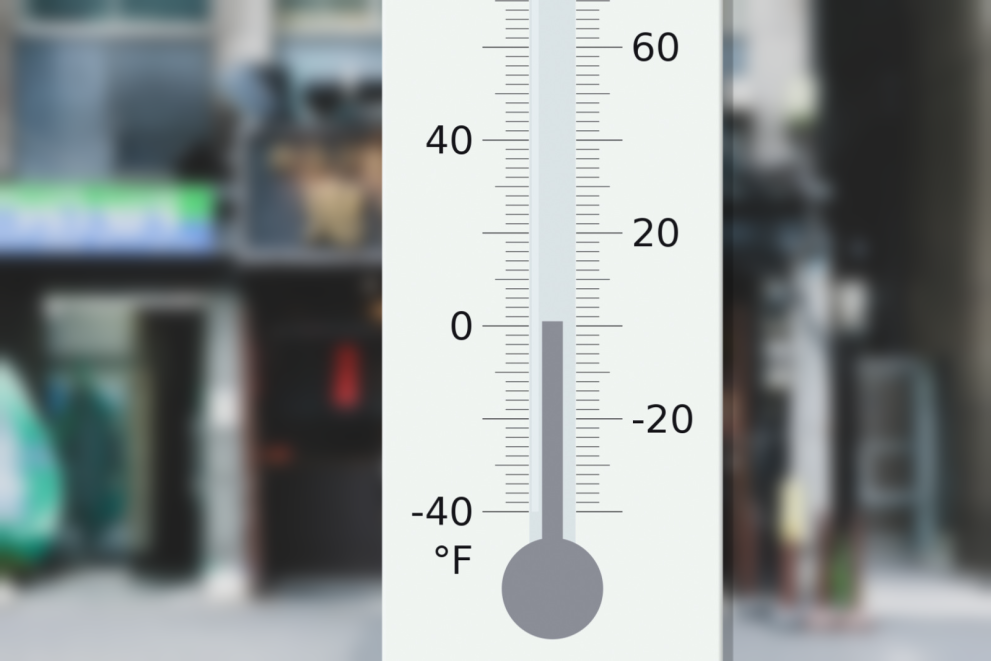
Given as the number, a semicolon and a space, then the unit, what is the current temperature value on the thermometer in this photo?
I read 1; °F
